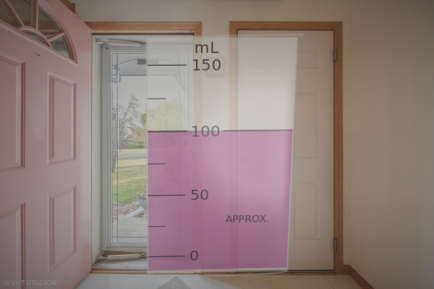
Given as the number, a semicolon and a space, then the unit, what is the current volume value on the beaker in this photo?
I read 100; mL
